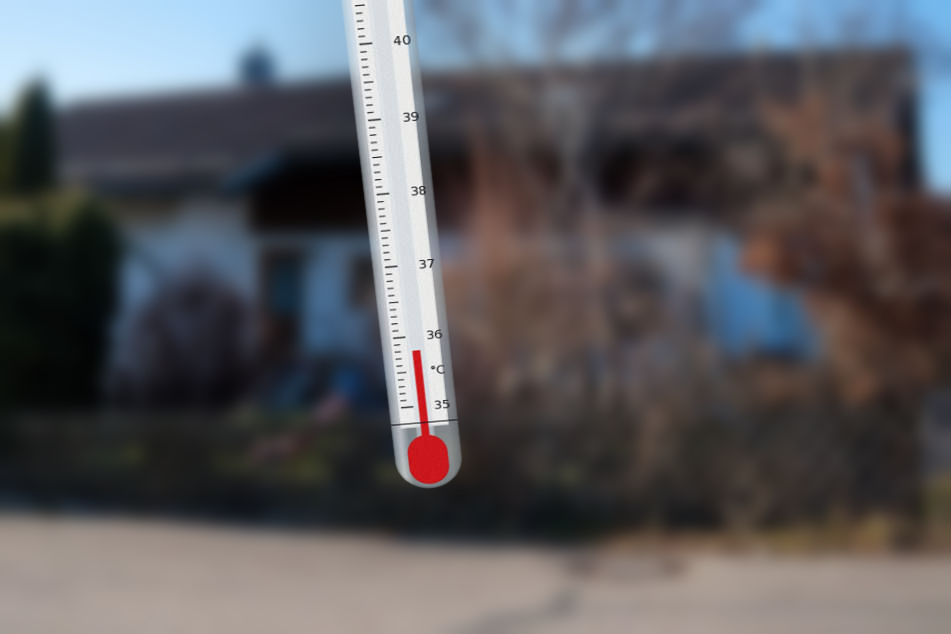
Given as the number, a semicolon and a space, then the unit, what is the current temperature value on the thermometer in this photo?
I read 35.8; °C
